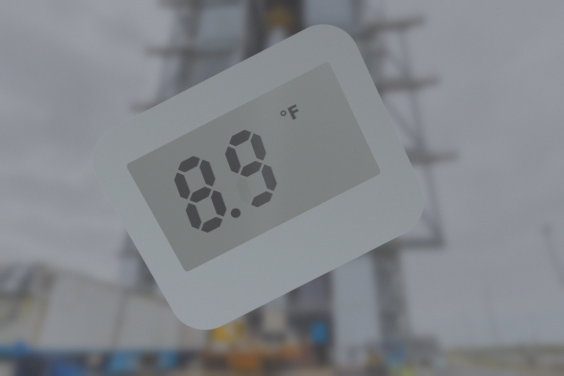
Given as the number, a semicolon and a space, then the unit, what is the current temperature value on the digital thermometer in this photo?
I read 8.9; °F
